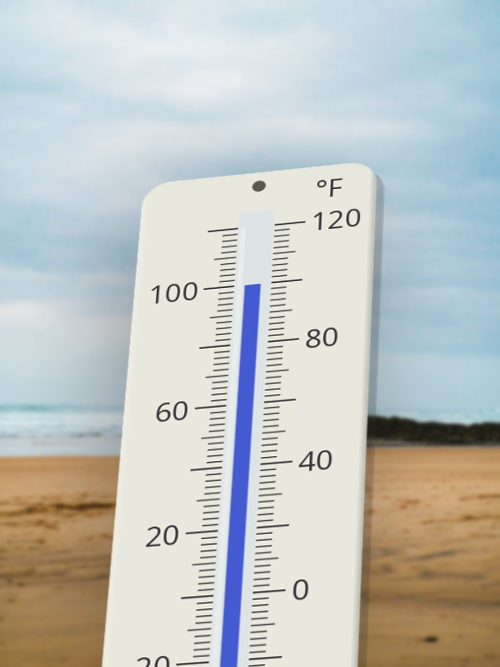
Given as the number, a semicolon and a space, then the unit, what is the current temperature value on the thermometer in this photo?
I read 100; °F
